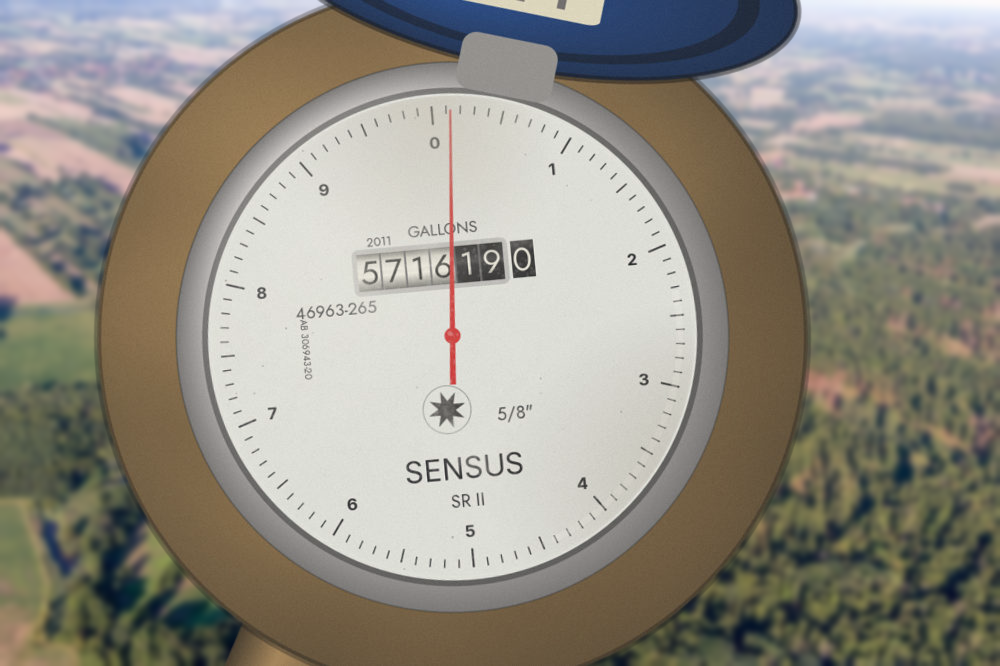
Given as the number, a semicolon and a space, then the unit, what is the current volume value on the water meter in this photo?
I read 5716190.1; gal
